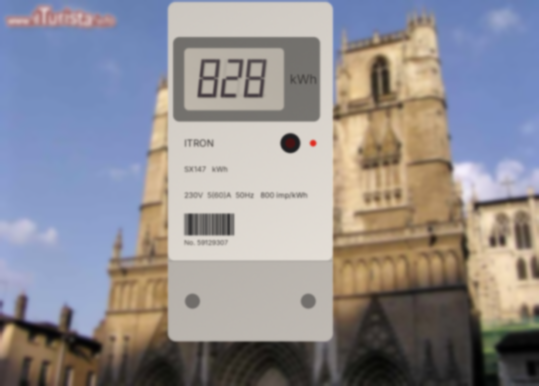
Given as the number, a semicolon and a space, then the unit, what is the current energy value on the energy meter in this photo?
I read 828; kWh
